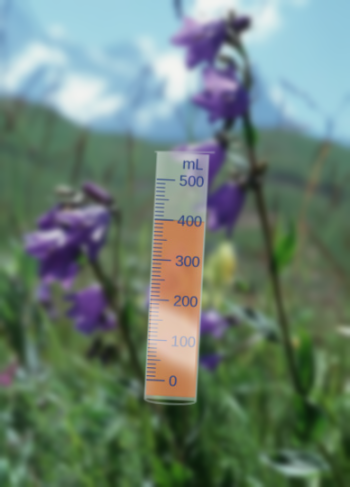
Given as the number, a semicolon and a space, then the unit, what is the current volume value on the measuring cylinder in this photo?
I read 400; mL
